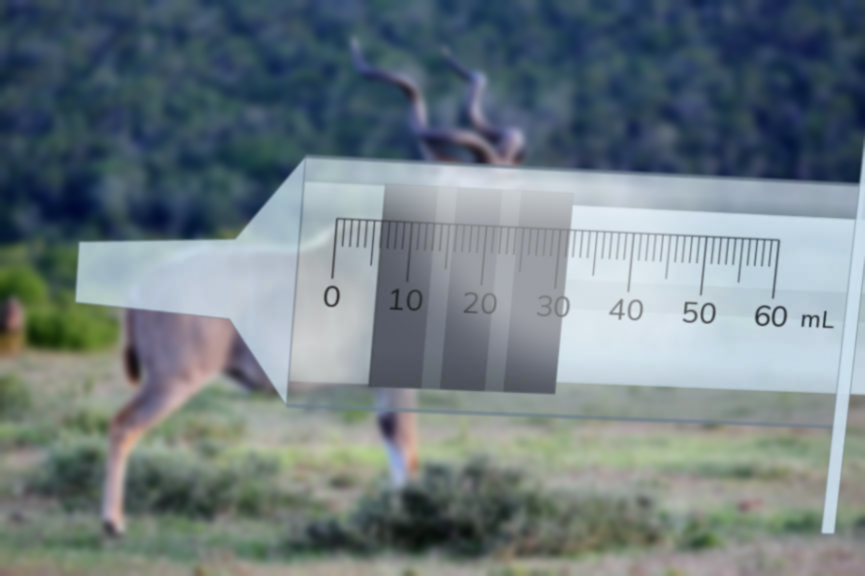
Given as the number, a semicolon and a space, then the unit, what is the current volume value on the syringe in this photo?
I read 6; mL
